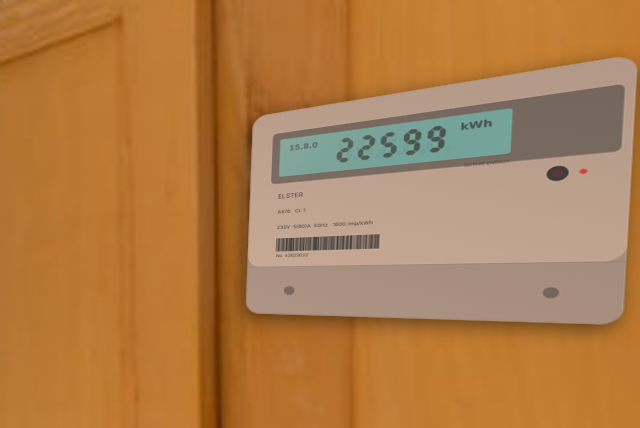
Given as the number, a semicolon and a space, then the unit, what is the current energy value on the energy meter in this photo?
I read 22599; kWh
